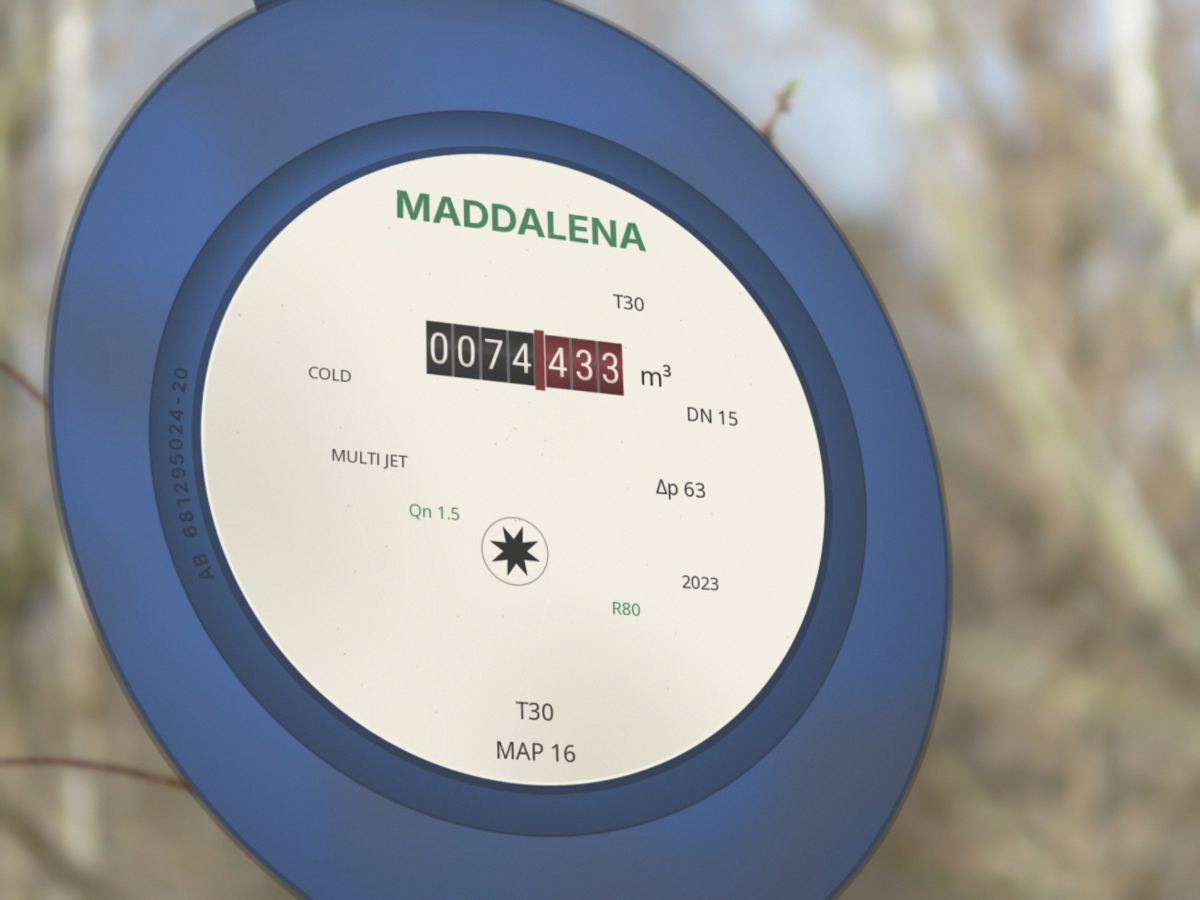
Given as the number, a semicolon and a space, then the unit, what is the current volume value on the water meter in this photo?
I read 74.433; m³
